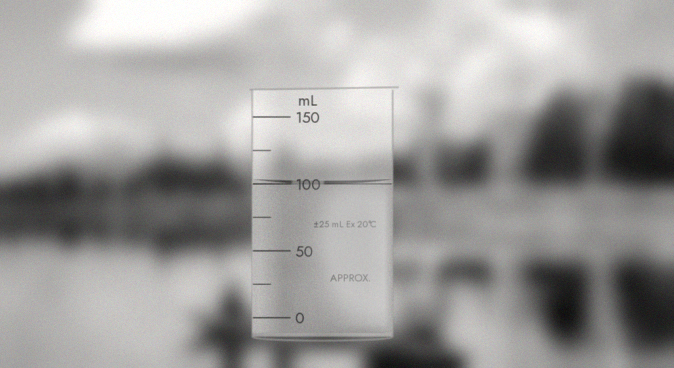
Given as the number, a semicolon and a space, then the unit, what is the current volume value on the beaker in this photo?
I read 100; mL
